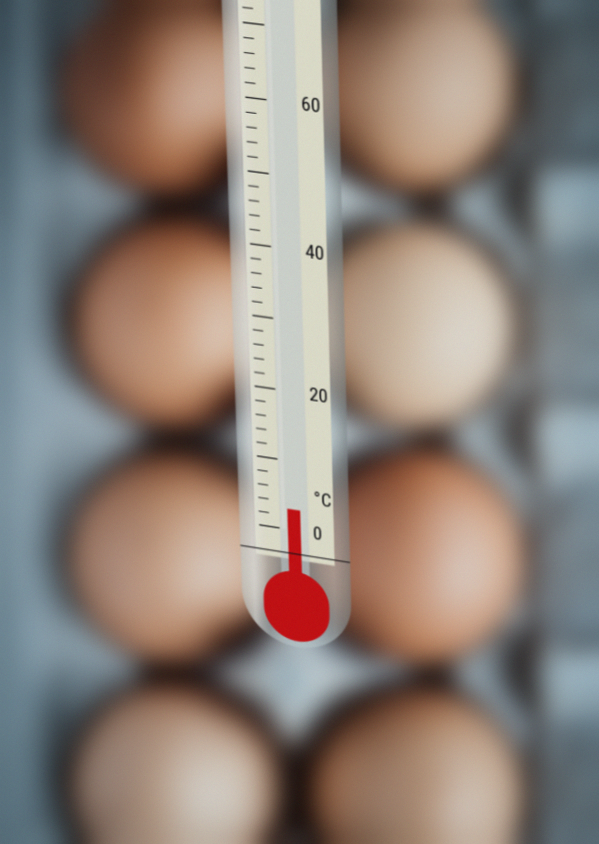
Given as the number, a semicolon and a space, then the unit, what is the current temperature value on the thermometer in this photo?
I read 3; °C
